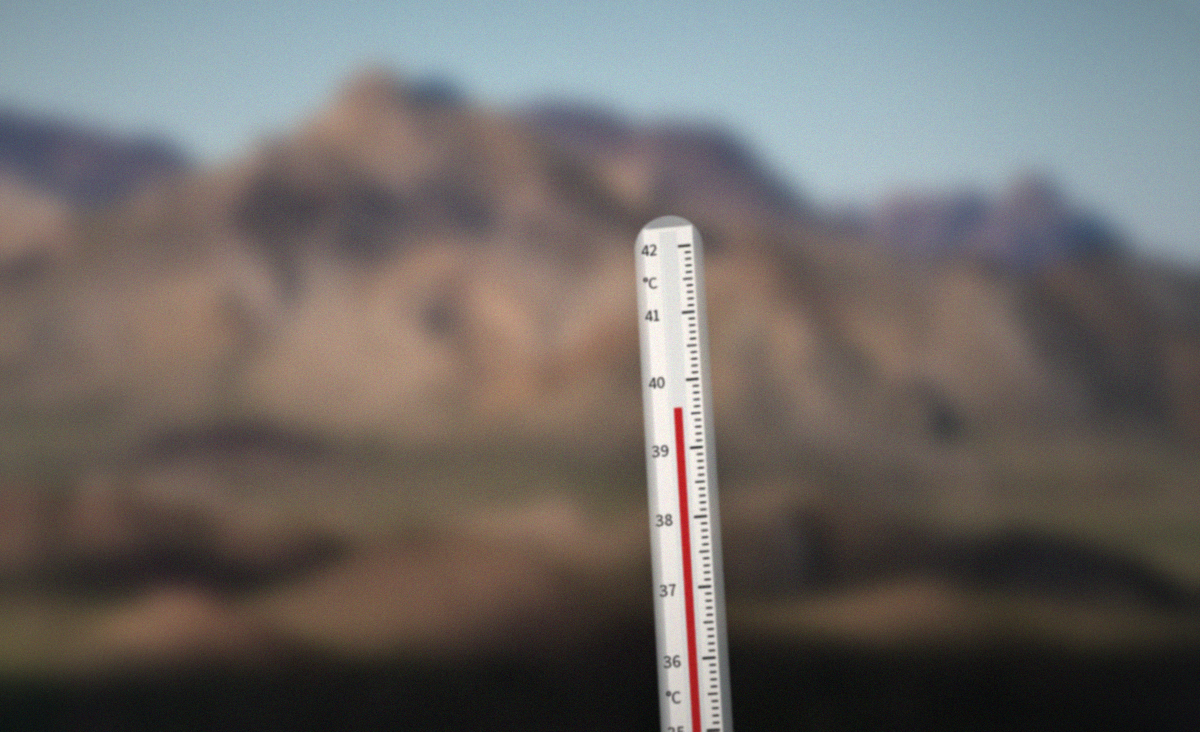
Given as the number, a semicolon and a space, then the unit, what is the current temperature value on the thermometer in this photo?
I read 39.6; °C
